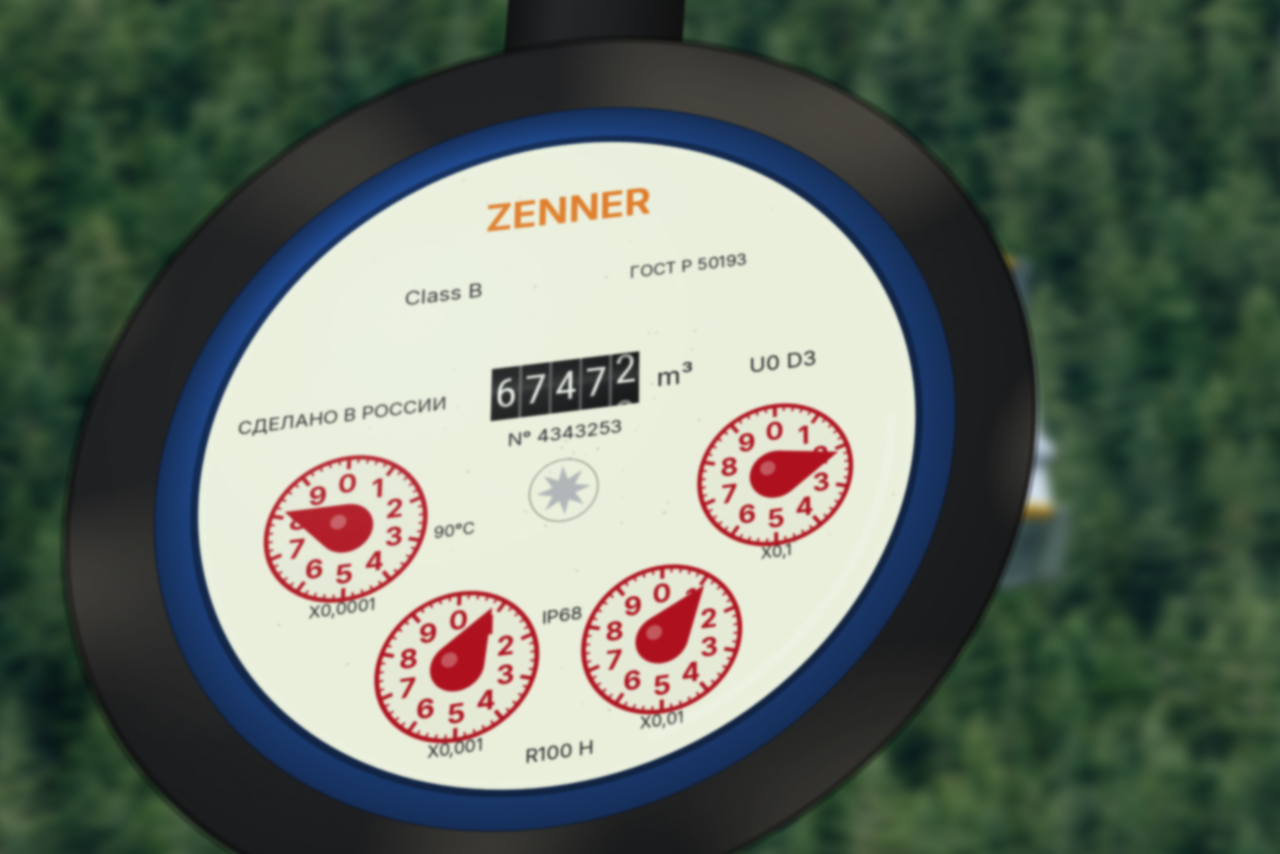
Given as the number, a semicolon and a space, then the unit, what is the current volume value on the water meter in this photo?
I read 67472.2108; m³
